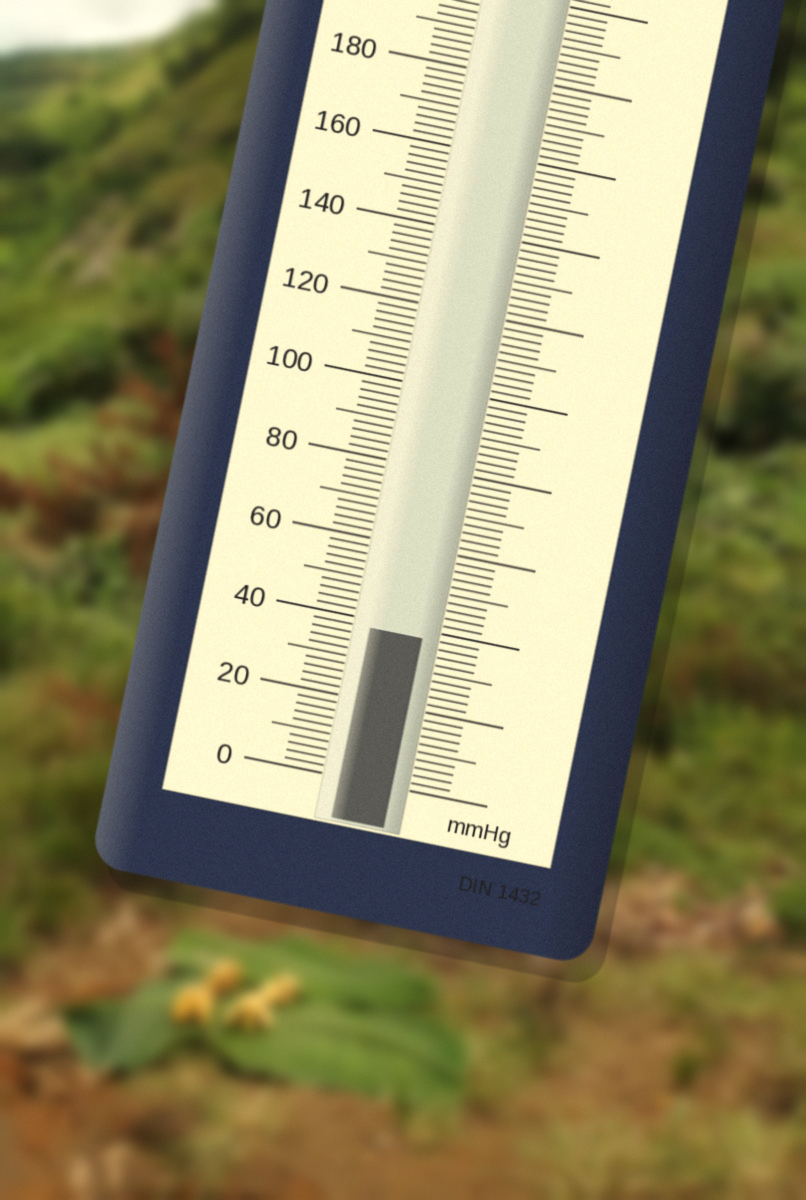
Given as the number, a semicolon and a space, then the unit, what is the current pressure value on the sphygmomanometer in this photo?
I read 38; mmHg
